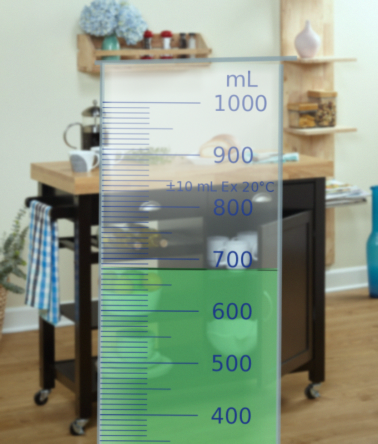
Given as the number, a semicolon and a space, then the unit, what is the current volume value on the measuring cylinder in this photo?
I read 680; mL
